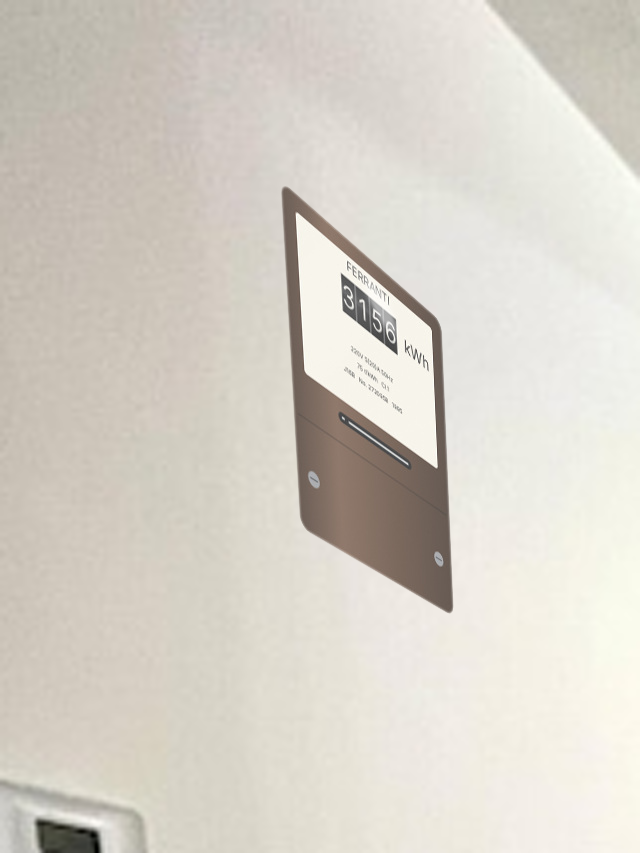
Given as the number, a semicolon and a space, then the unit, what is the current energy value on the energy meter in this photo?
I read 3156; kWh
